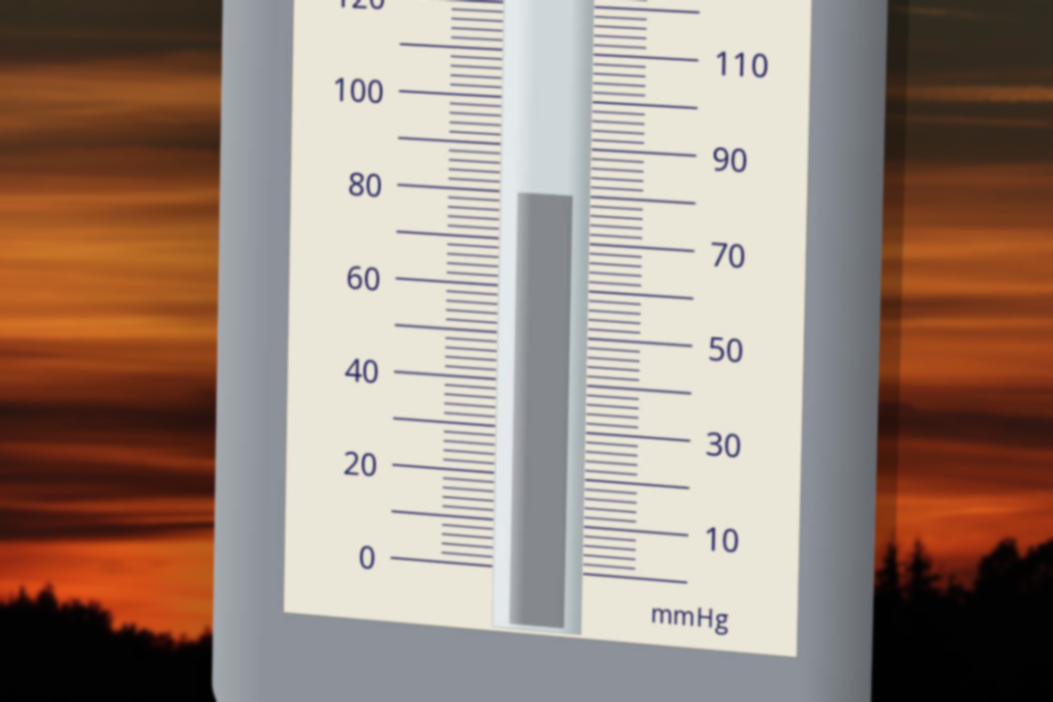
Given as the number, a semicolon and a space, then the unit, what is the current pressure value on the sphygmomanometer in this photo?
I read 80; mmHg
